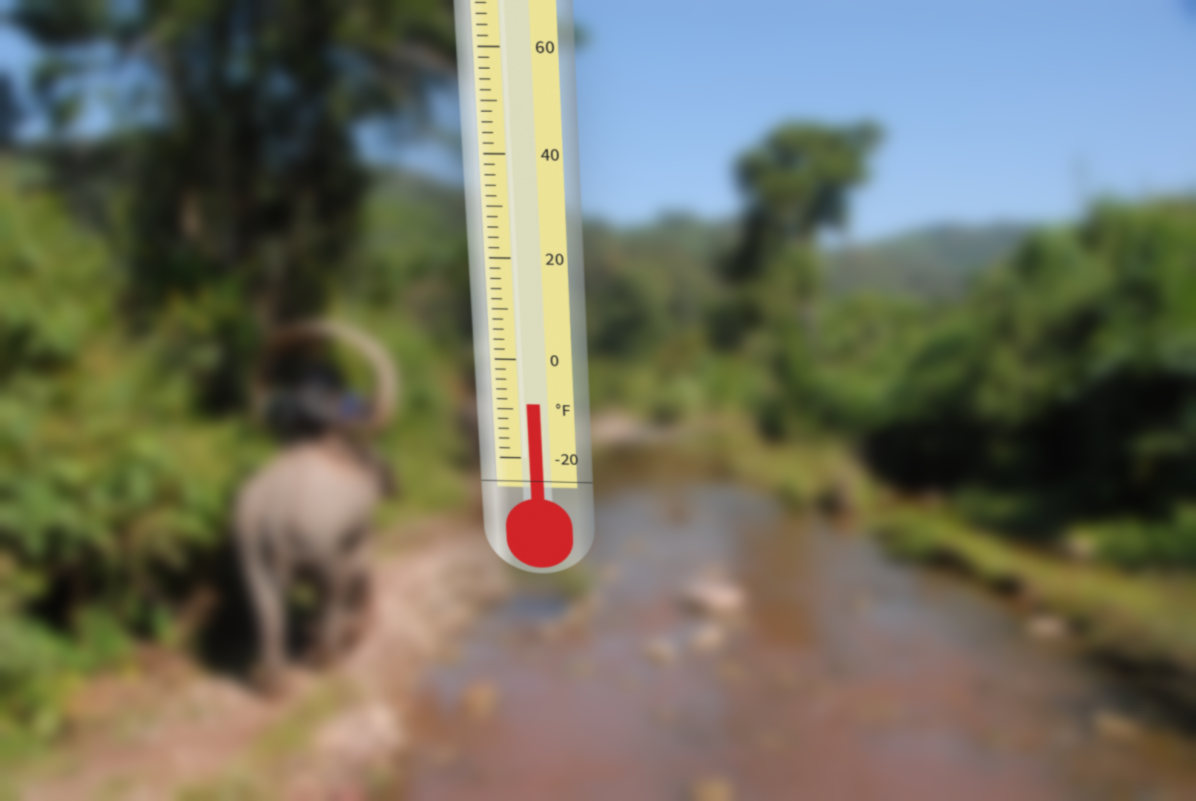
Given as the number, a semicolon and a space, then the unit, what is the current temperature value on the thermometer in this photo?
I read -9; °F
